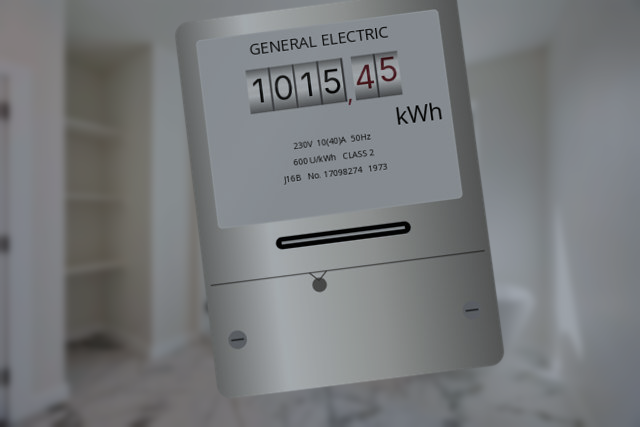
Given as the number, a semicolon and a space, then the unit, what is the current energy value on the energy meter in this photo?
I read 1015.45; kWh
